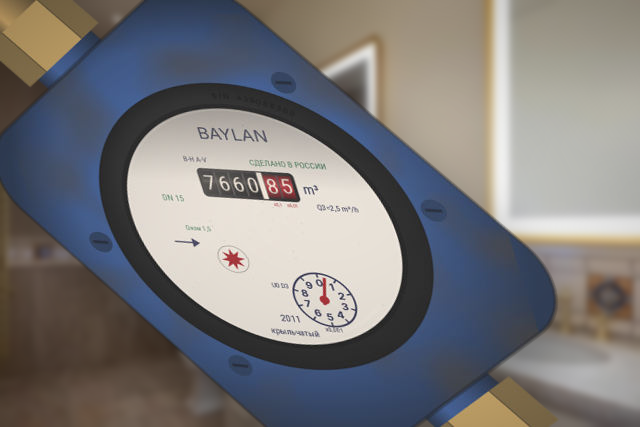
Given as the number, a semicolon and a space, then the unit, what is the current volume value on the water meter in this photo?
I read 7660.850; m³
